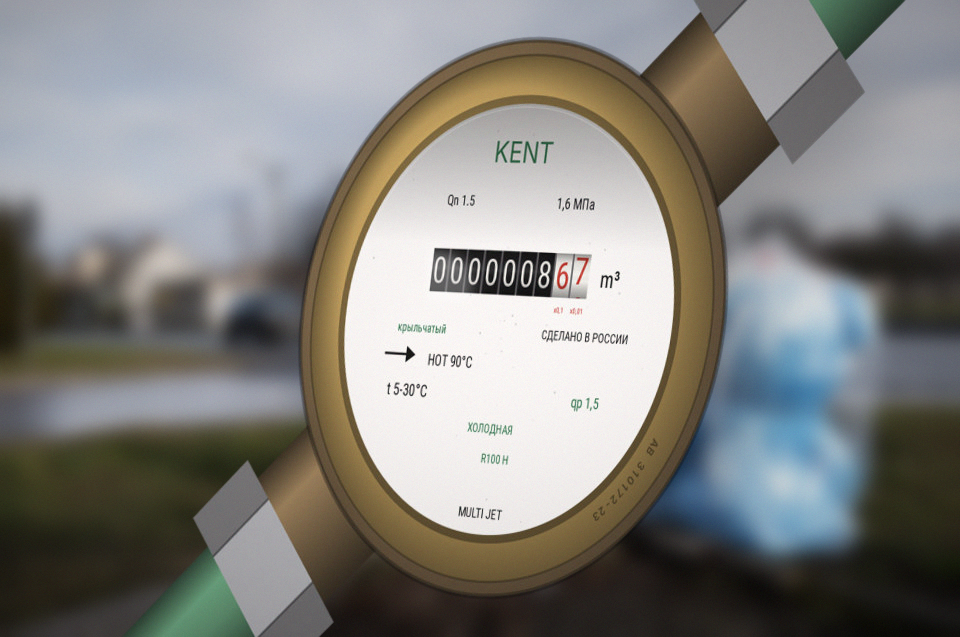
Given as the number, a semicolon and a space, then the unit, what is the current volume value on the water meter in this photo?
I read 8.67; m³
